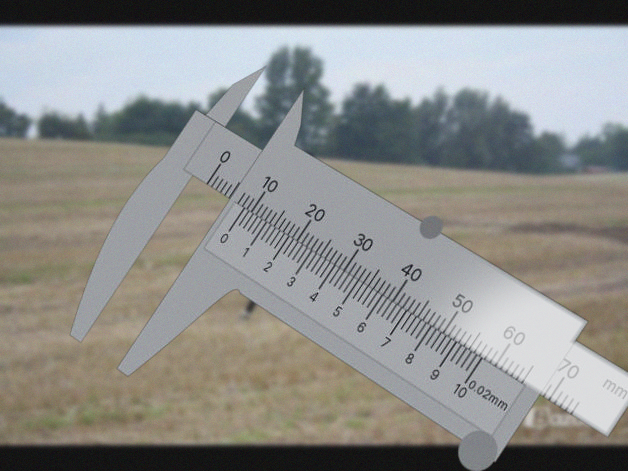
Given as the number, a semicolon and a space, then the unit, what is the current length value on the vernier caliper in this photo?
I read 8.5; mm
